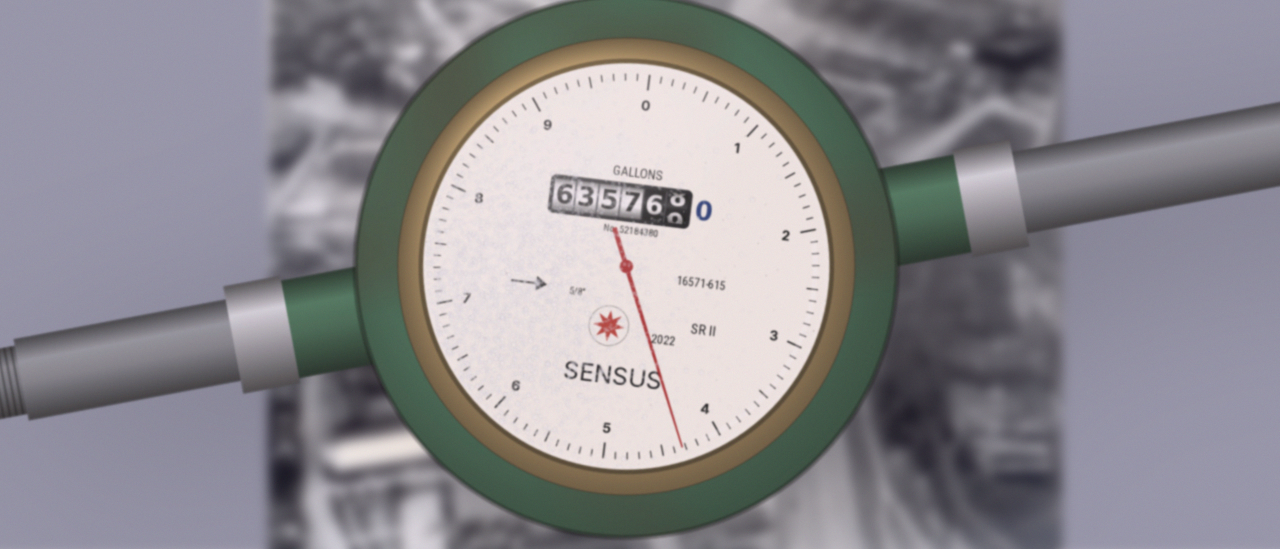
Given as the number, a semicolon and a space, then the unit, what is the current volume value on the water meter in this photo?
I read 6357684.3; gal
